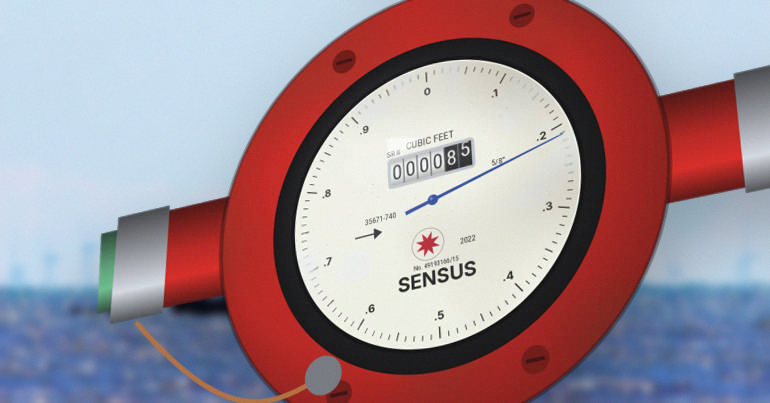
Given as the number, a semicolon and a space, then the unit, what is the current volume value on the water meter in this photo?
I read 85.21; ft³
